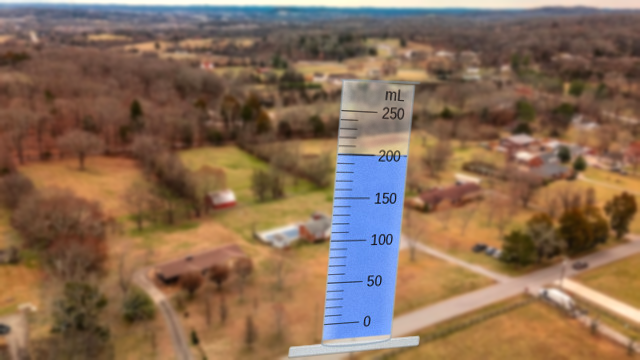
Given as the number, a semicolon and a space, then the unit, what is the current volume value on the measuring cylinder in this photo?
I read 200; mL
